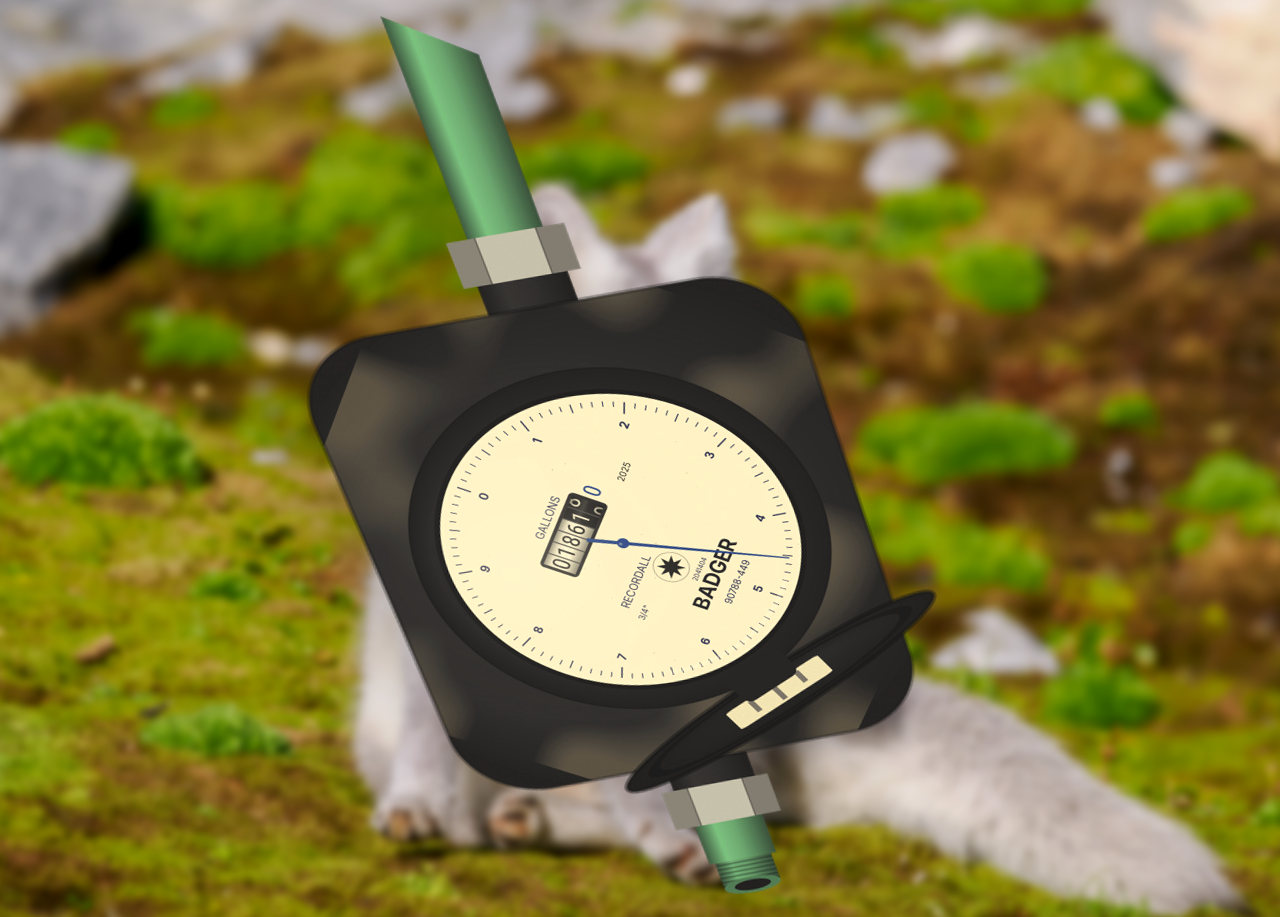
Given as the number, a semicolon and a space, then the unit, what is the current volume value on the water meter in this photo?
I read 186184.5; gal
